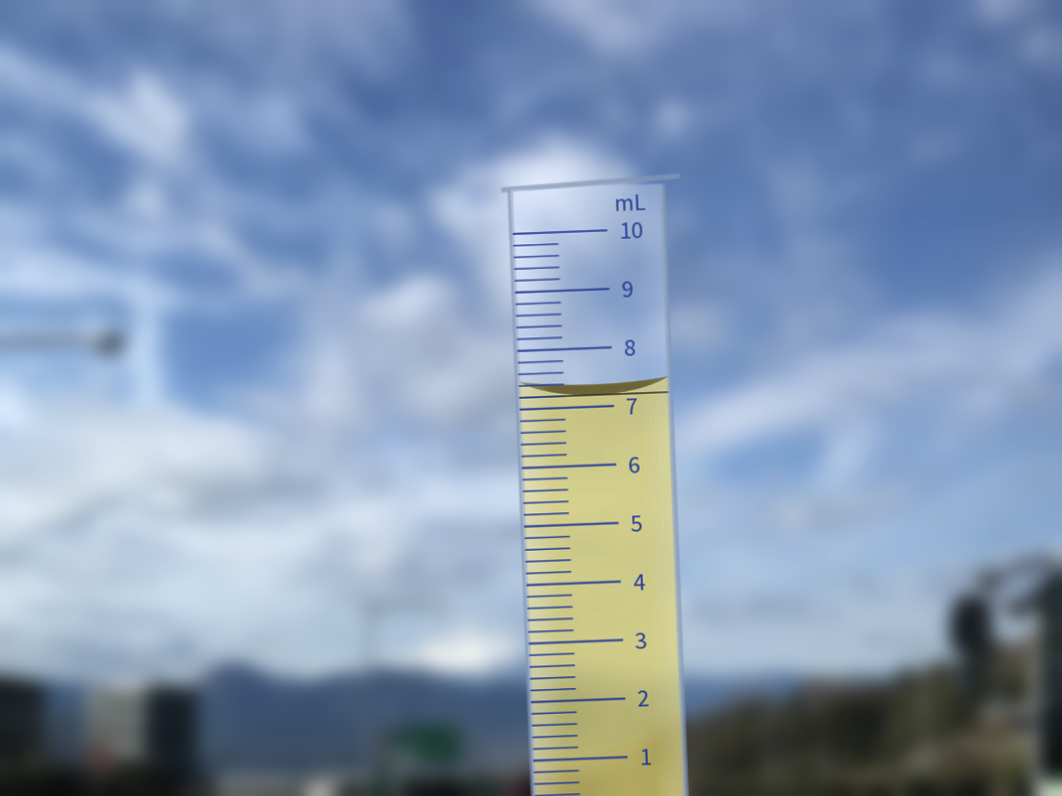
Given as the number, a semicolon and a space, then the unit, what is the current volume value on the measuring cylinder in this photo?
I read 7.2; mL
